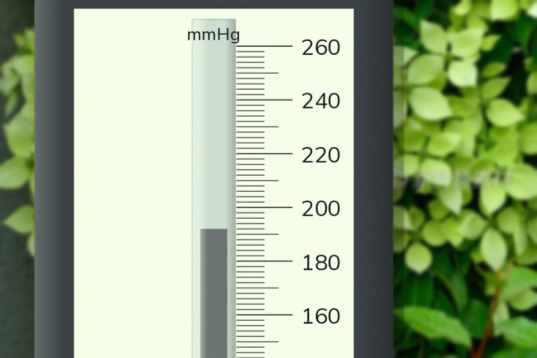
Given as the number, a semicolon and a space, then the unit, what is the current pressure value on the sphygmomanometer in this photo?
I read 192; mmHg
